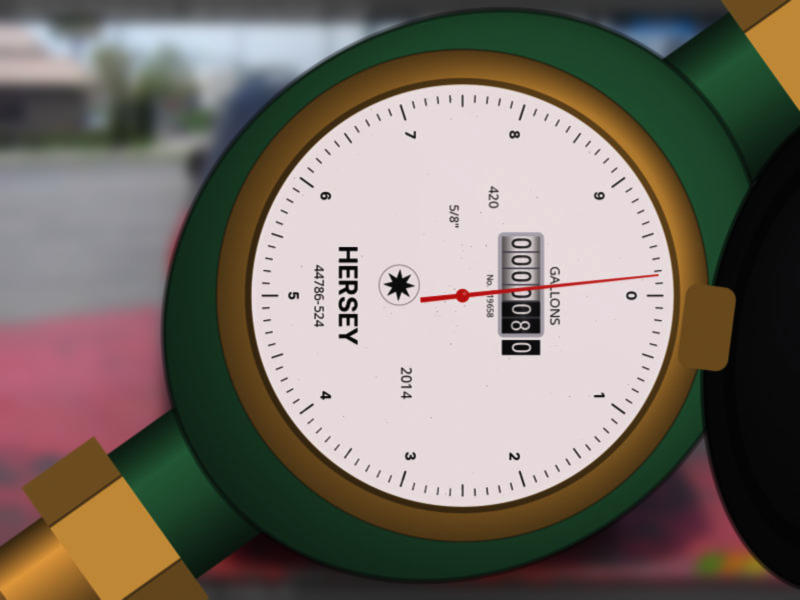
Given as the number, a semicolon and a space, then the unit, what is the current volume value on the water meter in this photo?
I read 79.8; gal
